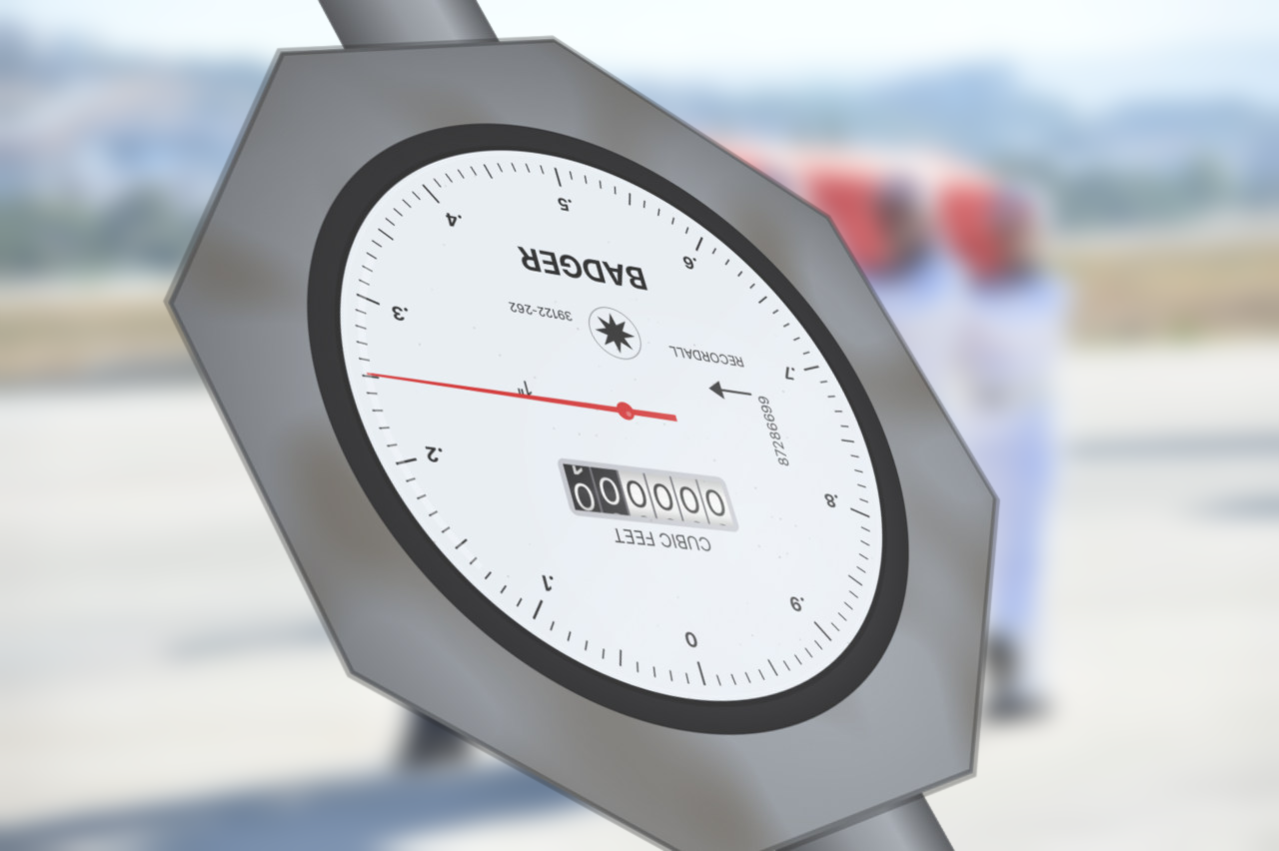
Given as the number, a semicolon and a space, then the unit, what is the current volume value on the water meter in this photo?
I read 0.25; ft³
